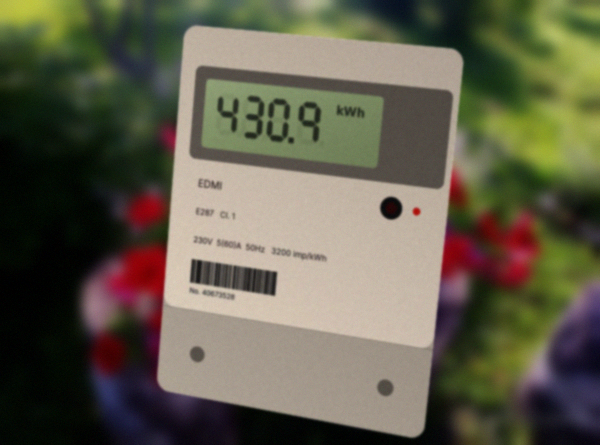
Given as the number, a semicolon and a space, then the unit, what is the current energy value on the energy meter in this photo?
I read 430.9; kWh
